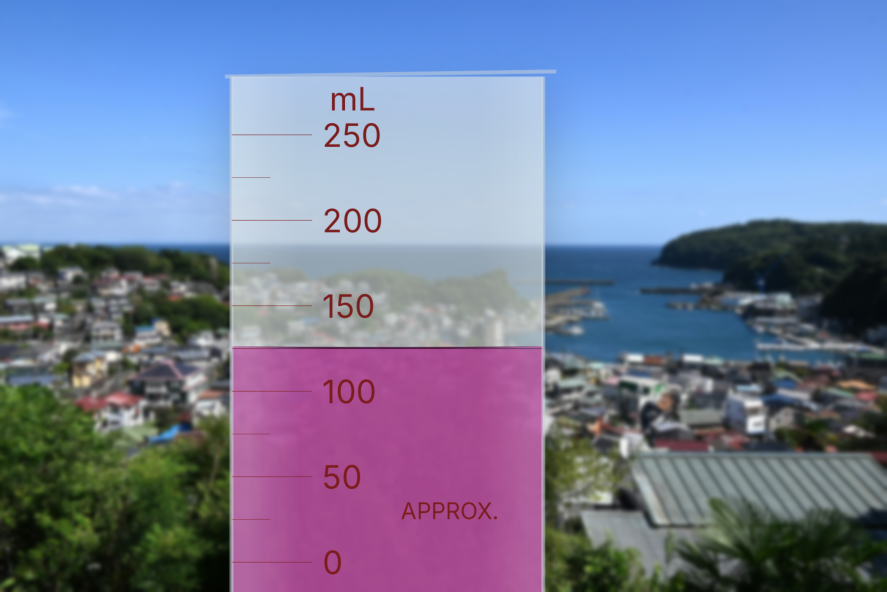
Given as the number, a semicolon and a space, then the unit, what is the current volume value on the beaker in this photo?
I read 125; mL
